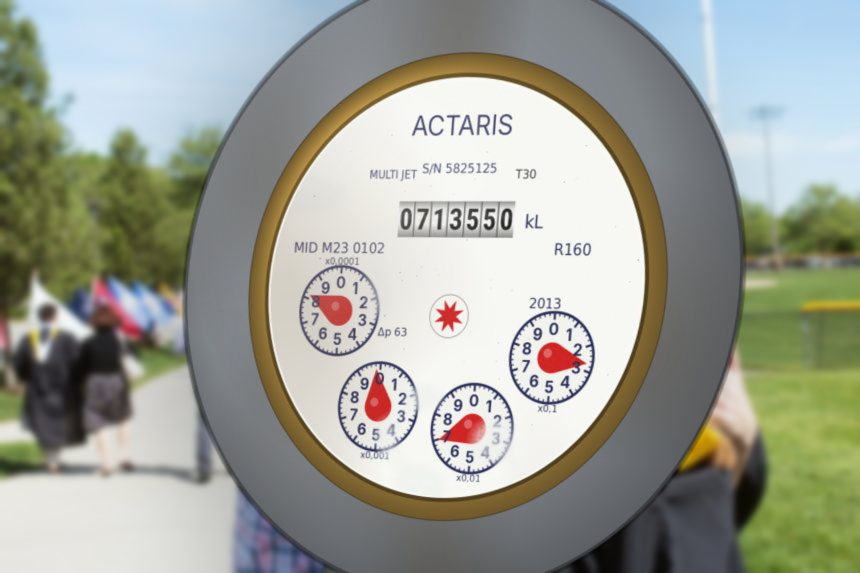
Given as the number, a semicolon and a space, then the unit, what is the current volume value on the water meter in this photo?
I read 713550.2698; kL
